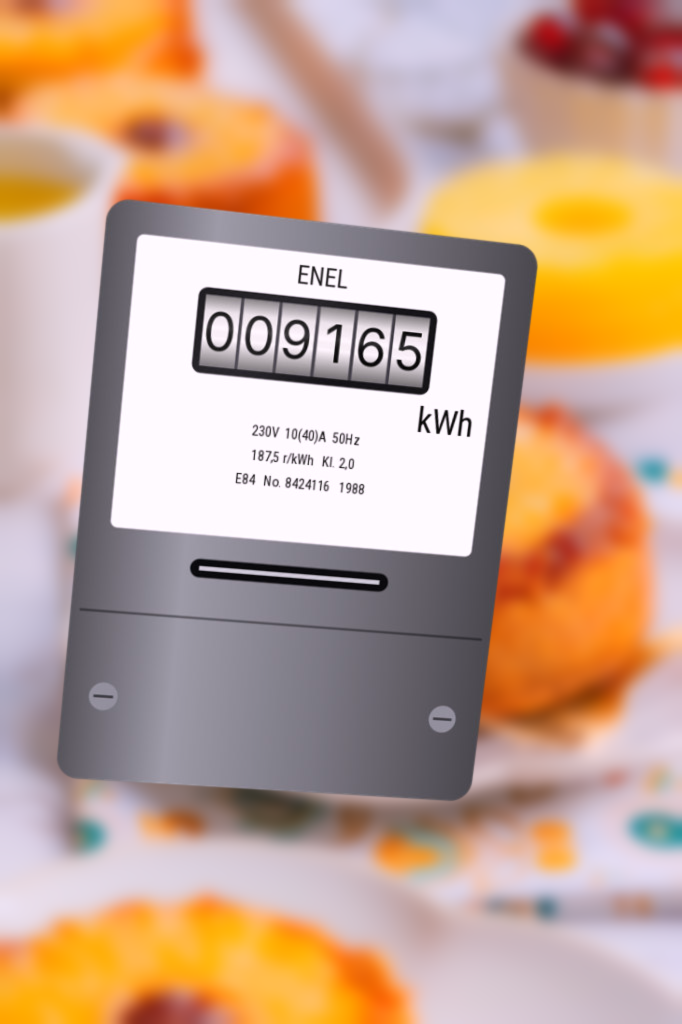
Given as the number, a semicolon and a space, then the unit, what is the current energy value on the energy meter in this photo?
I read 9165; kWh
